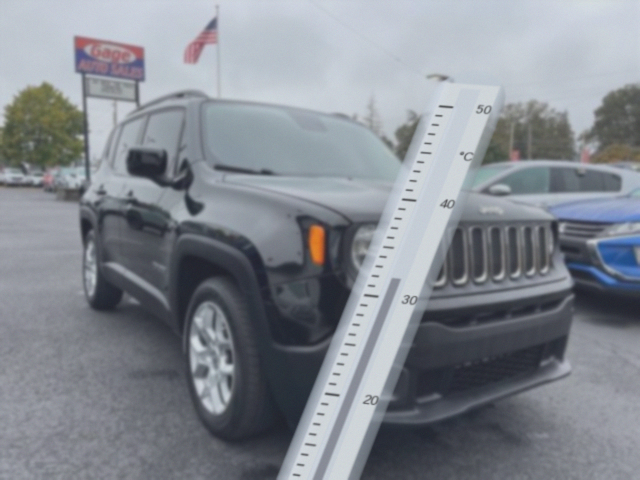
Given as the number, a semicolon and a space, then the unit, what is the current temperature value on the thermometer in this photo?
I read 32; °C
